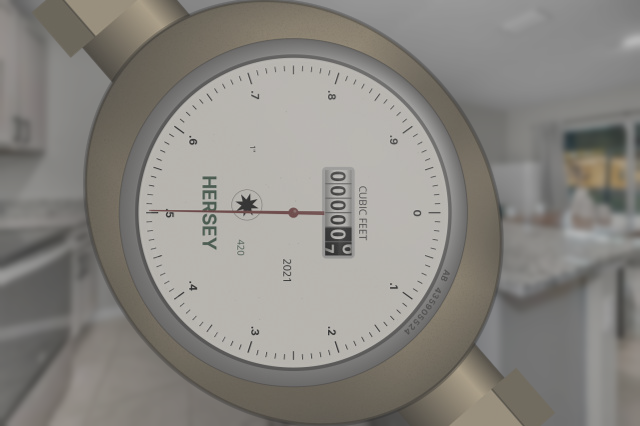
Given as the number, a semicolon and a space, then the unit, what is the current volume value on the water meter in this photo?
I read 6.50; ft³
